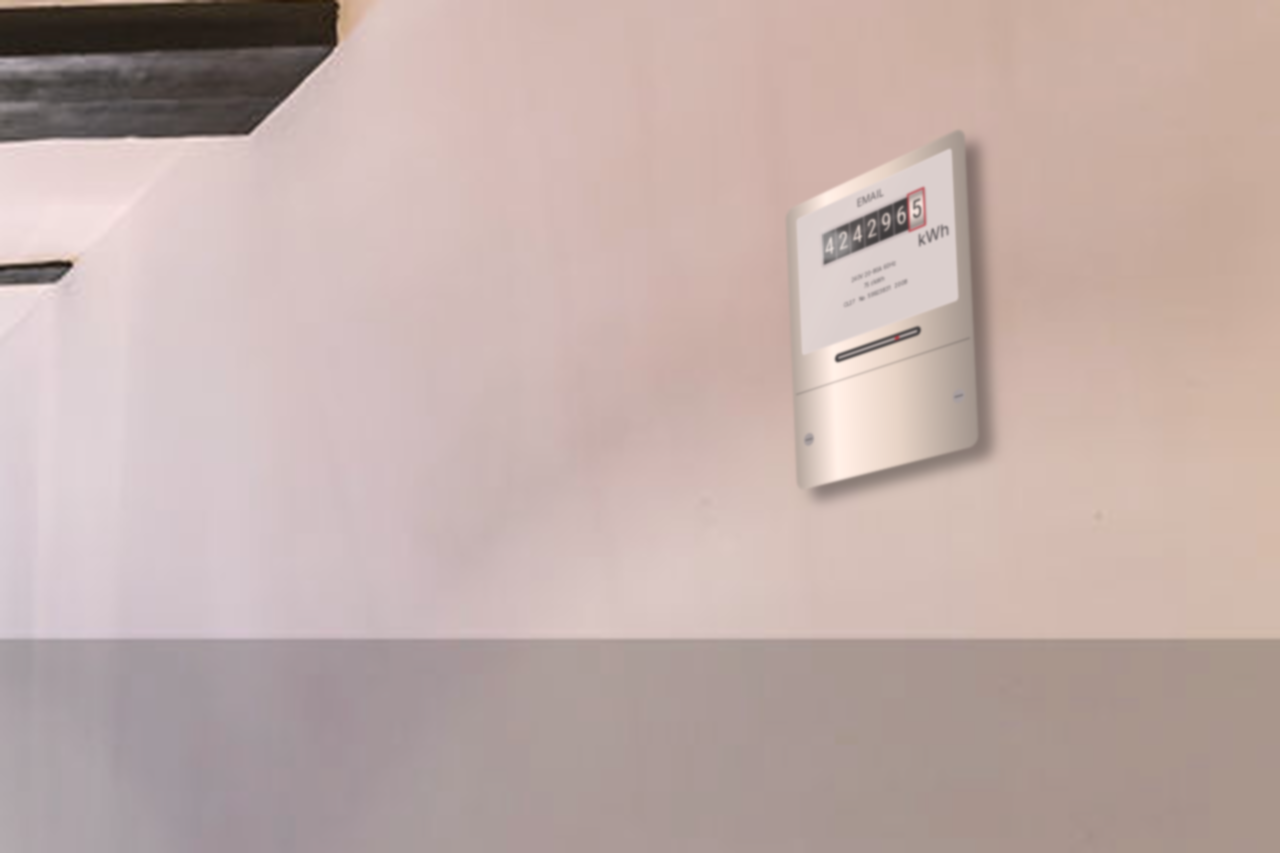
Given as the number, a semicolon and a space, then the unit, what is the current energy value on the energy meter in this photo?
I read 424296.5; kWh
